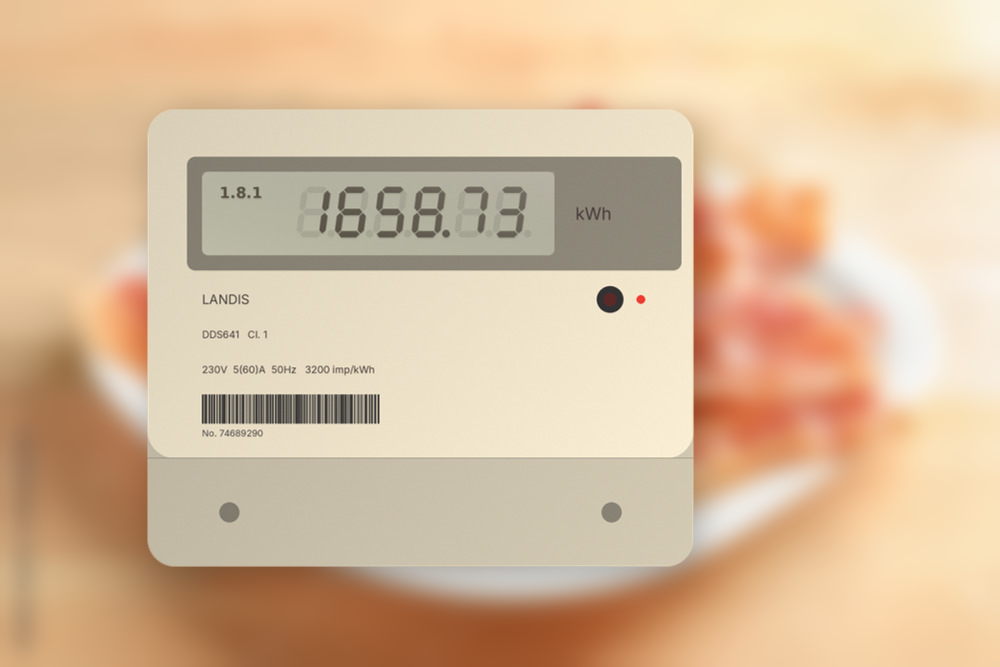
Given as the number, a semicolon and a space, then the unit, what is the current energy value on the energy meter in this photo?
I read 1658.73; kWh
